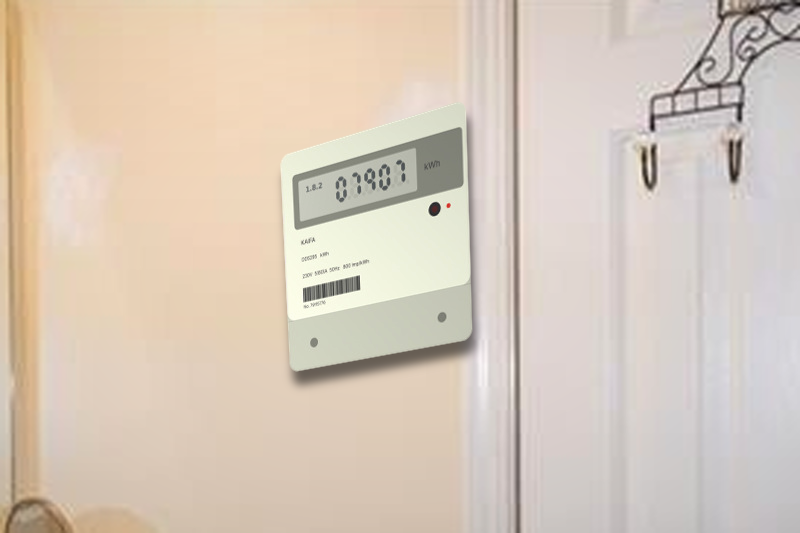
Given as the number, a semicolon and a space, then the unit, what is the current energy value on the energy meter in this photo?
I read 7907; kWh
